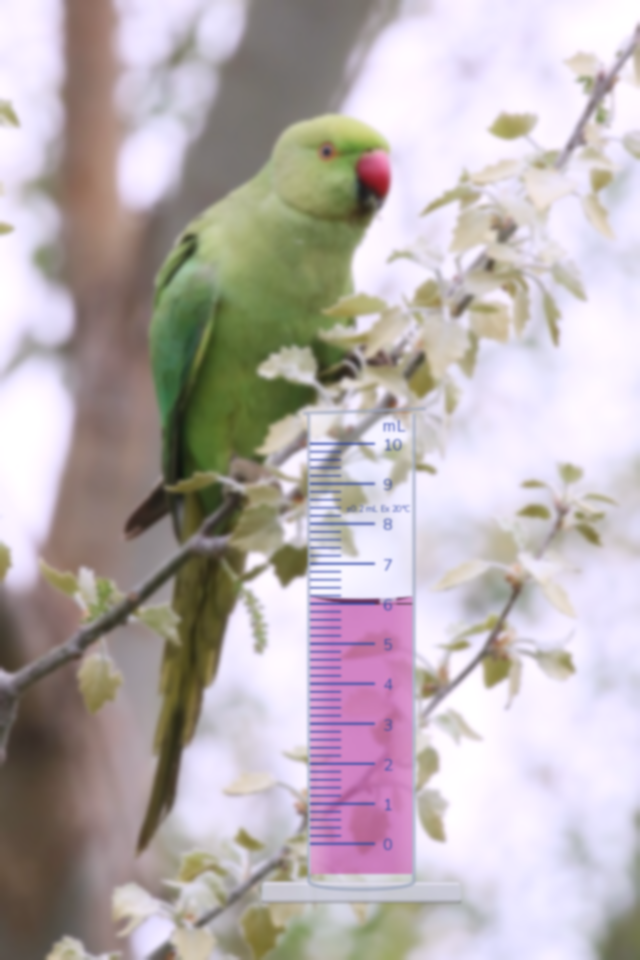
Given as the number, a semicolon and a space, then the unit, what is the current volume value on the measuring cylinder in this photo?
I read 6; mL
